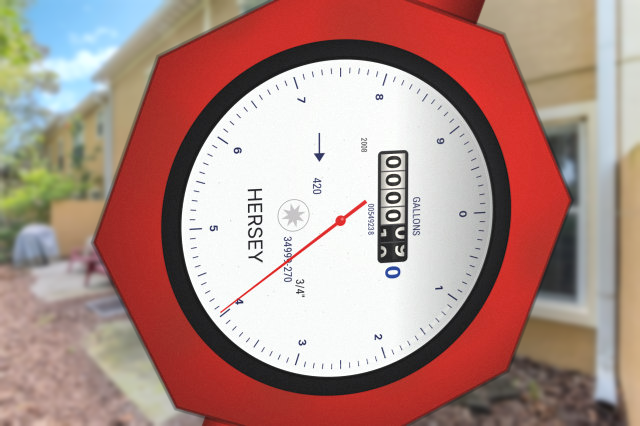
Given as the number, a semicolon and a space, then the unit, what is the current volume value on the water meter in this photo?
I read 94.0; gal
